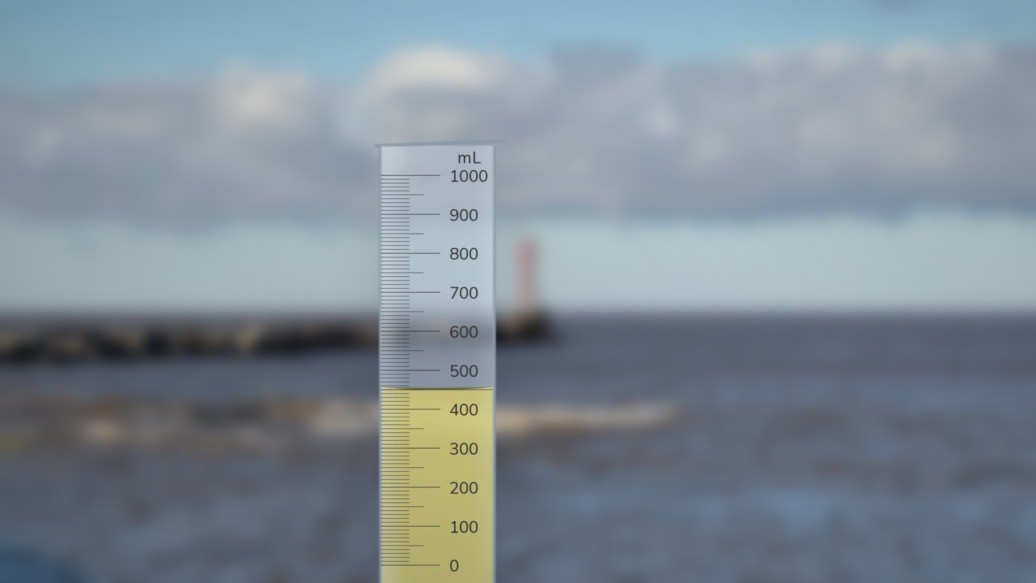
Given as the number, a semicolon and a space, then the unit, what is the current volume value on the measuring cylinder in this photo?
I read 450; mL
